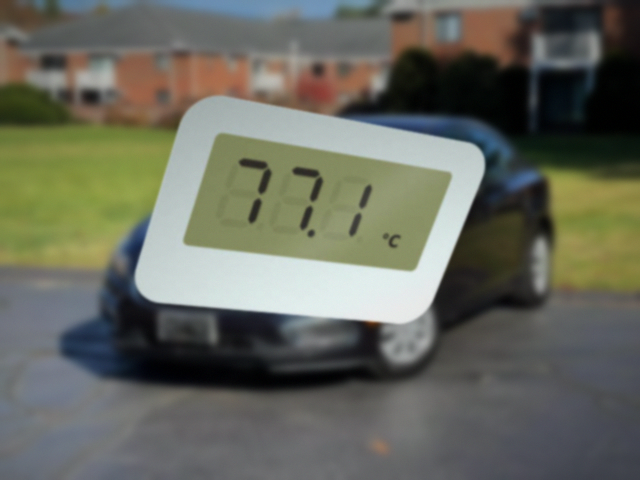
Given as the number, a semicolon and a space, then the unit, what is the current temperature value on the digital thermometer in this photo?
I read 77.1; °C
